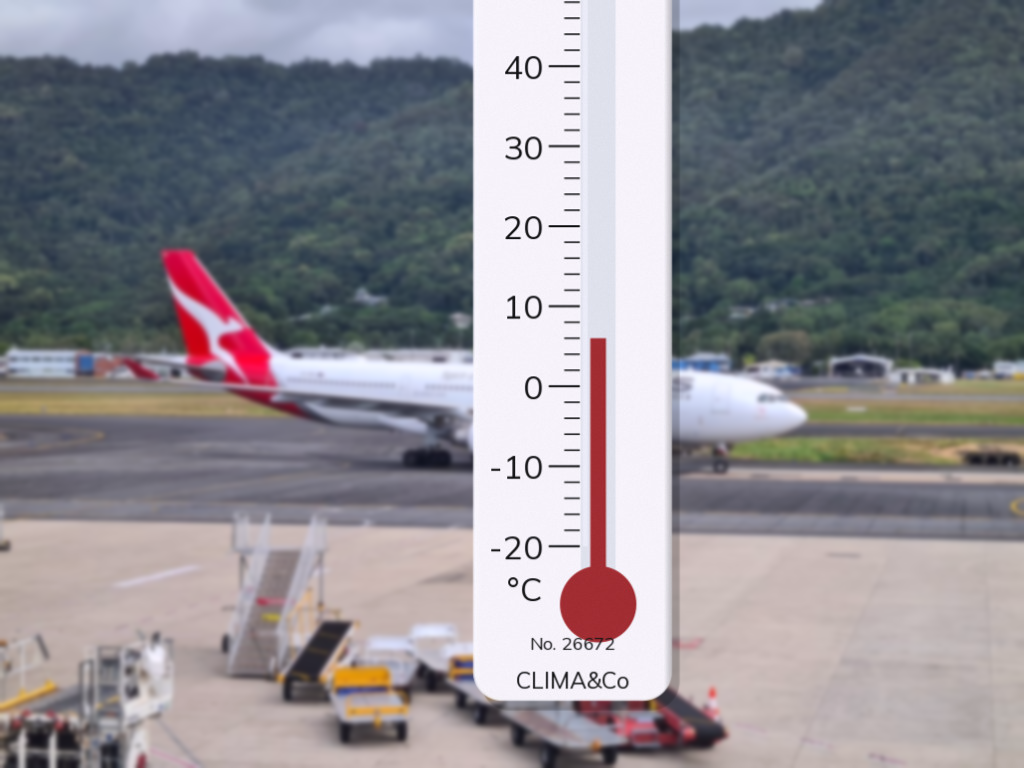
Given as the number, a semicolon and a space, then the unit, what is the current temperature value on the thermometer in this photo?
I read 6; °C
